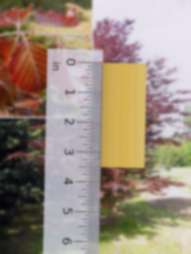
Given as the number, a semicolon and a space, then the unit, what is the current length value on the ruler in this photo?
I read 3.5; in
